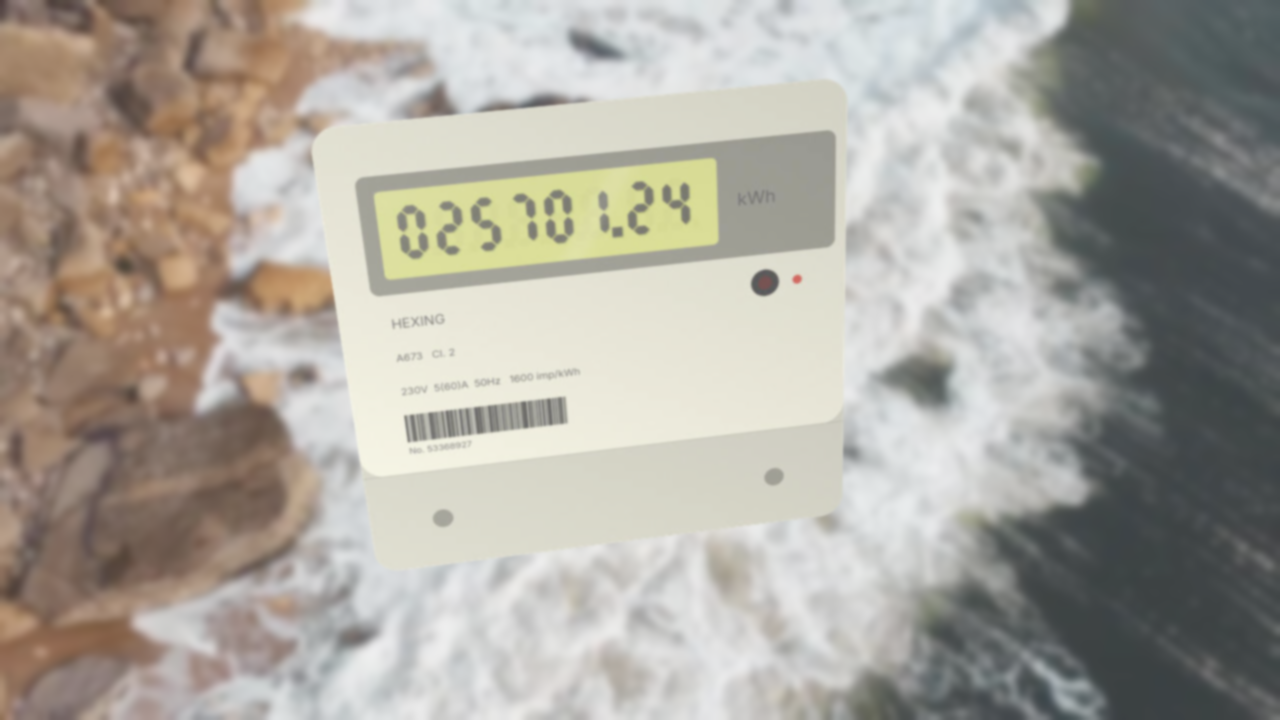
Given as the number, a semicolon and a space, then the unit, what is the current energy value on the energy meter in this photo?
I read 25701.24; kWh
